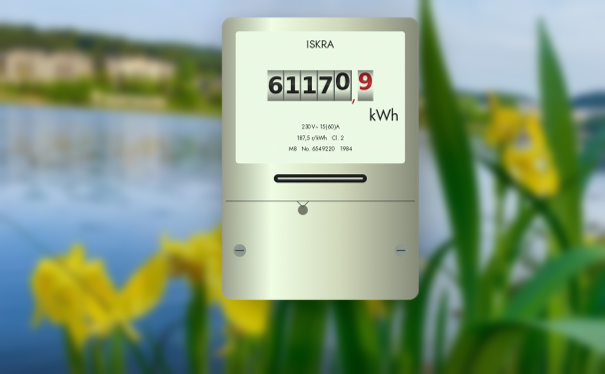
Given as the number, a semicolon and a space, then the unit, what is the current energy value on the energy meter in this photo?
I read 61170.9; kWh
